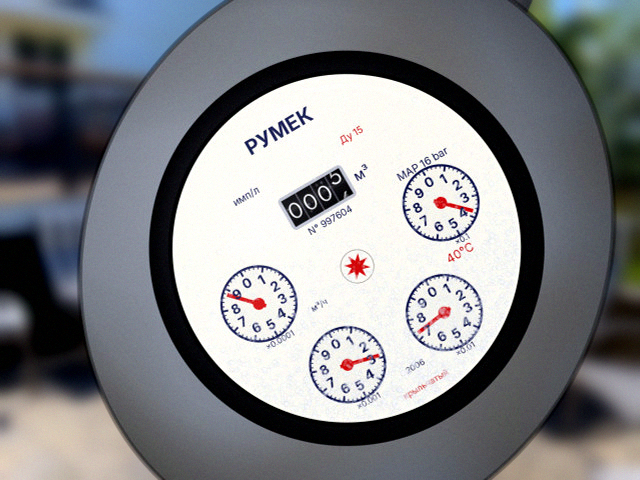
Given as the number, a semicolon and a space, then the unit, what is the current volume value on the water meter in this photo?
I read 5.3728; m³
